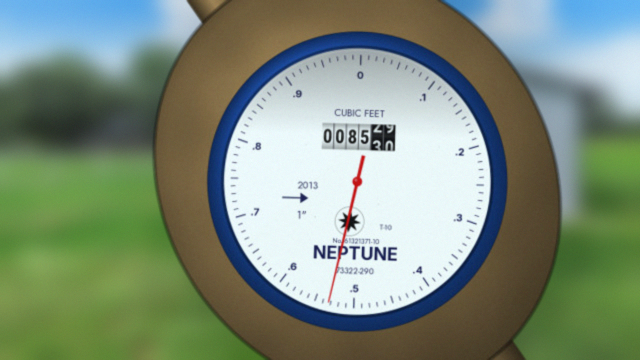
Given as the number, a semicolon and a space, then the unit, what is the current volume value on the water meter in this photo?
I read 8529.53; ft³
